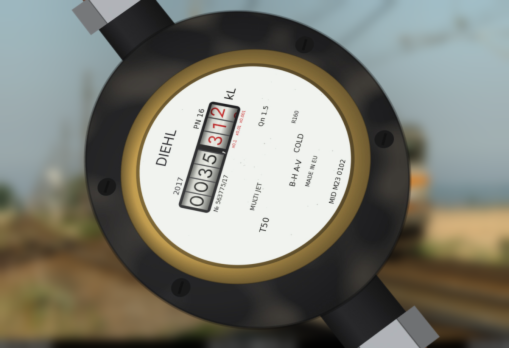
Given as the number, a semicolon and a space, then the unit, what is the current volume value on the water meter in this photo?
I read 35.312; kL
